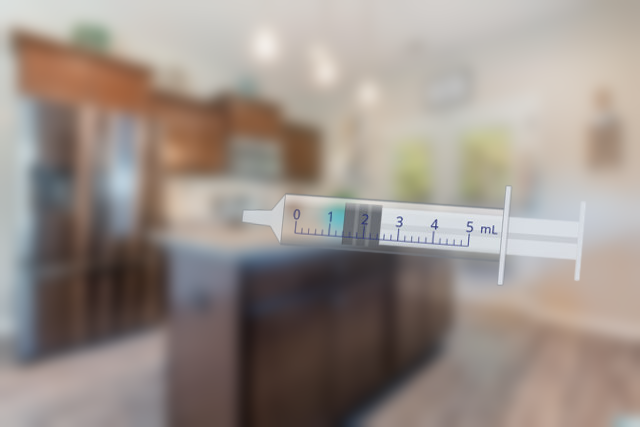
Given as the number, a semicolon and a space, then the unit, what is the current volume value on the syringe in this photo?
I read 1.4; mL
